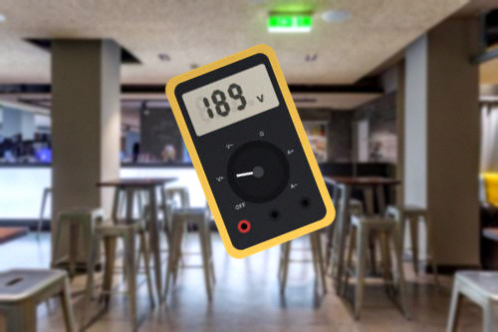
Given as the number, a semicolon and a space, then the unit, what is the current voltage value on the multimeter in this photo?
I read 189; V
